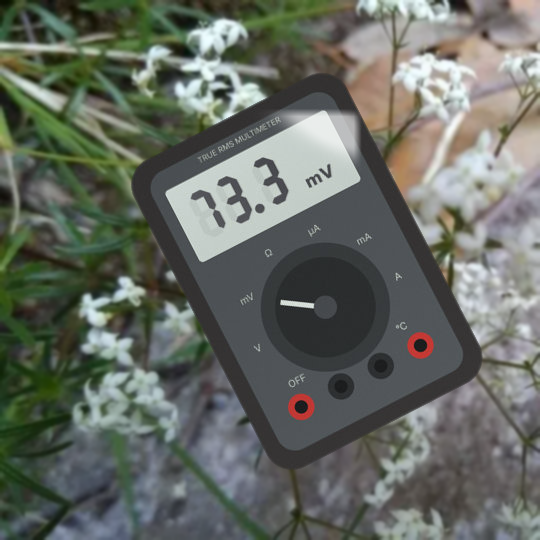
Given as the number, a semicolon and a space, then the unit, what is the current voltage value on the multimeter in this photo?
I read 73.3; mV
